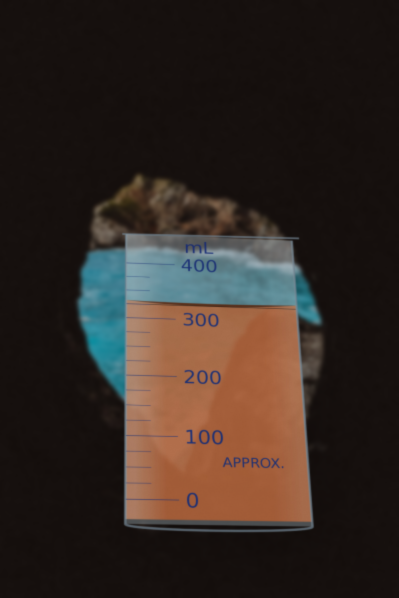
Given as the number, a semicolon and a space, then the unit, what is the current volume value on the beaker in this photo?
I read 325; mL
